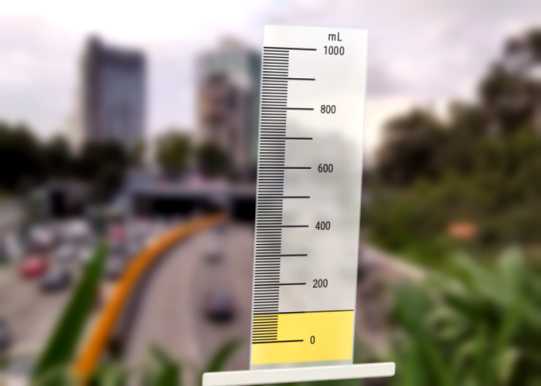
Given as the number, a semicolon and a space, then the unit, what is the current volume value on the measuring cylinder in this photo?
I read 100; mL
